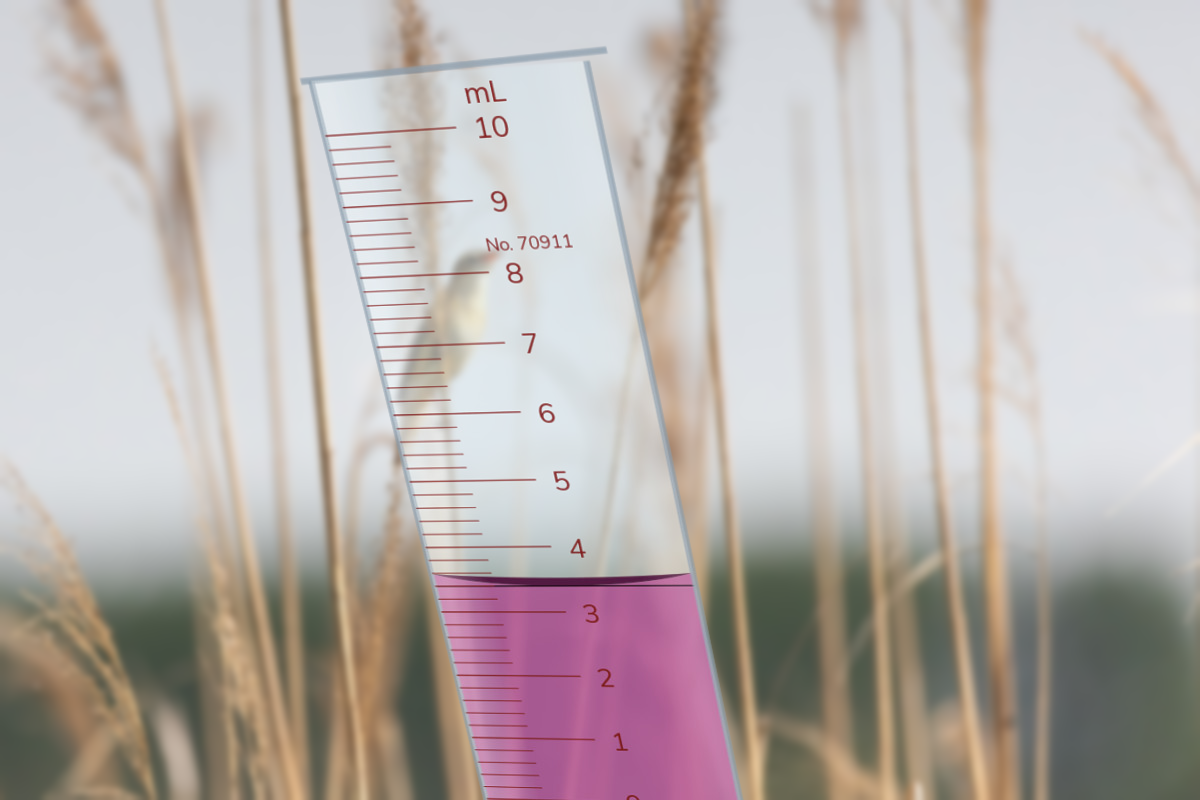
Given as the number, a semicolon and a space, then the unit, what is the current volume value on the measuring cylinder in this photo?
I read 3.4; mL
